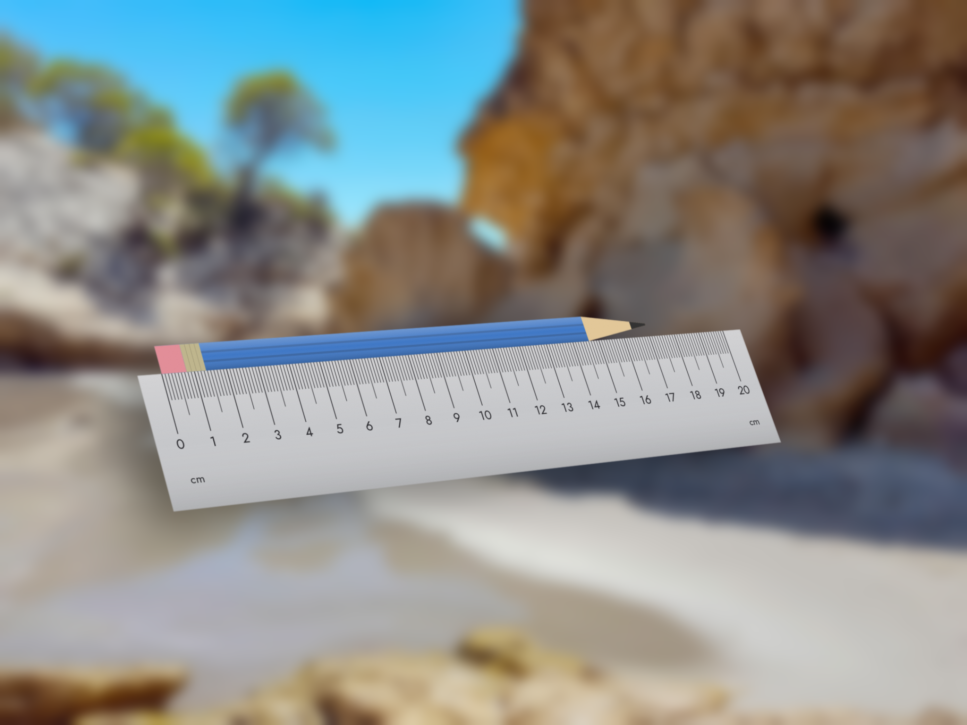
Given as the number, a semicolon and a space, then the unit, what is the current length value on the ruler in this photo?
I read 17; cm
